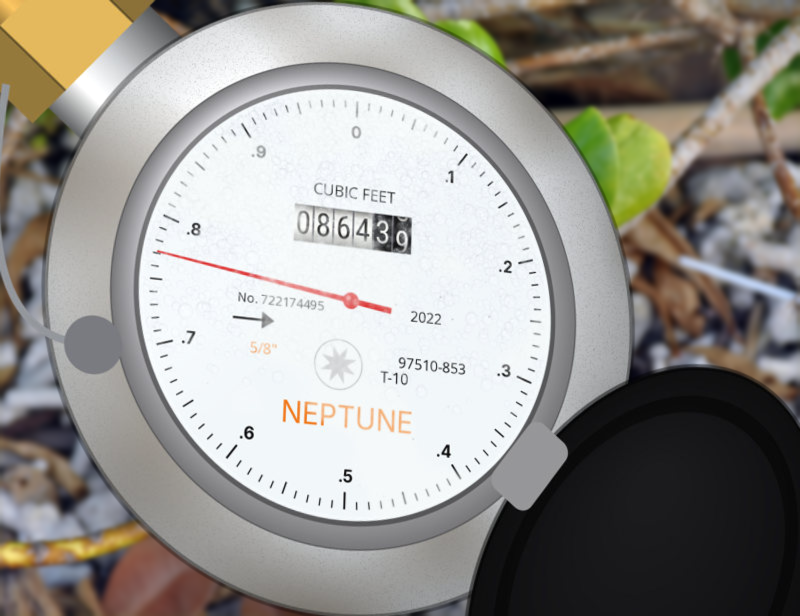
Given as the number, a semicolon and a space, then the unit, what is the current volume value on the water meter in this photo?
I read 86438.77; ft³
